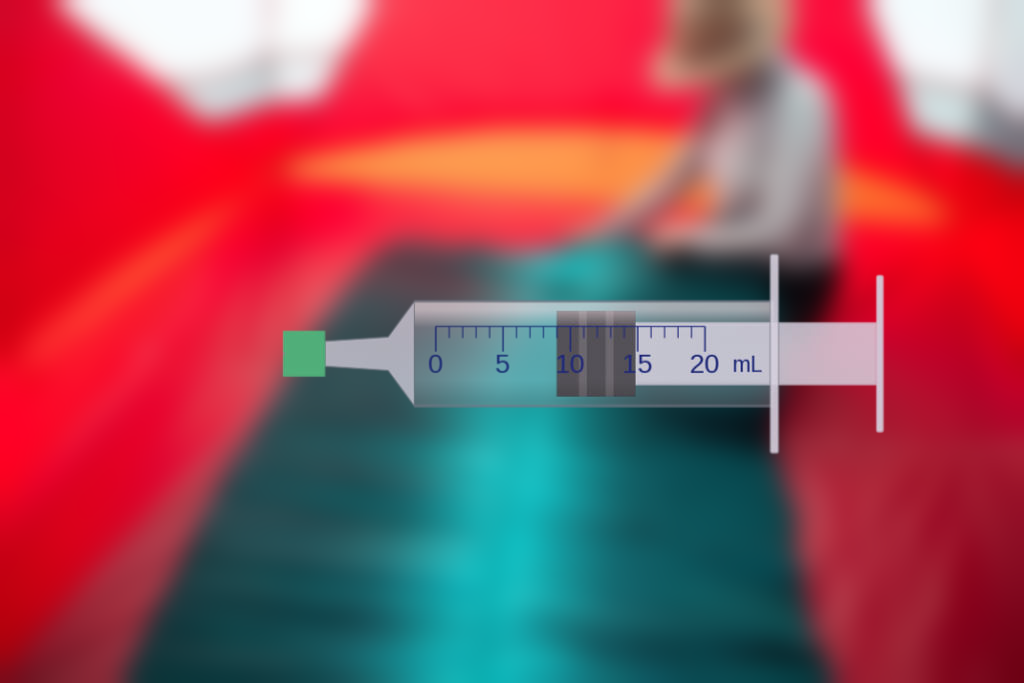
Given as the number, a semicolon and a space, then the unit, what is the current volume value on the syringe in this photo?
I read 9; mL
